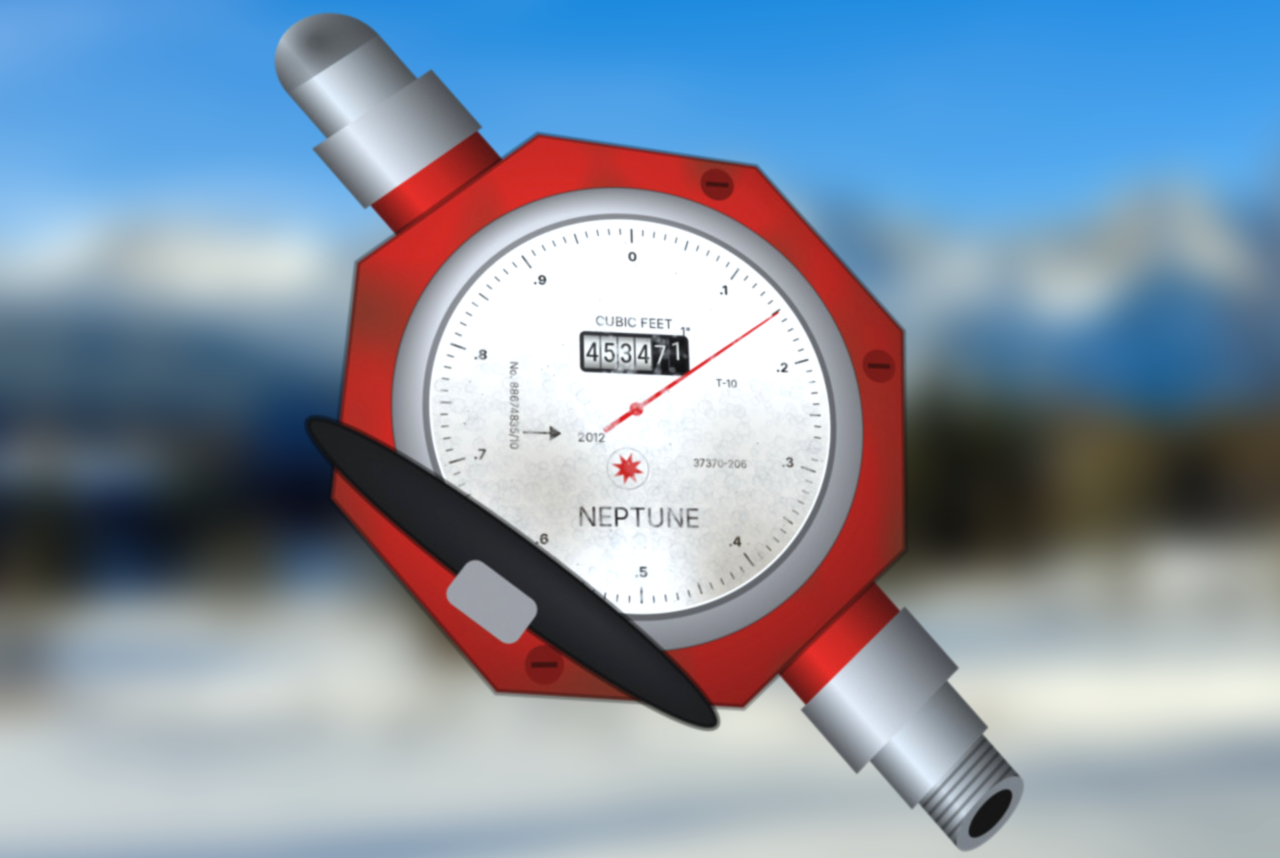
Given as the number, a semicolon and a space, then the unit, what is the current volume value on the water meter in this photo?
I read 453471.15; ft³
